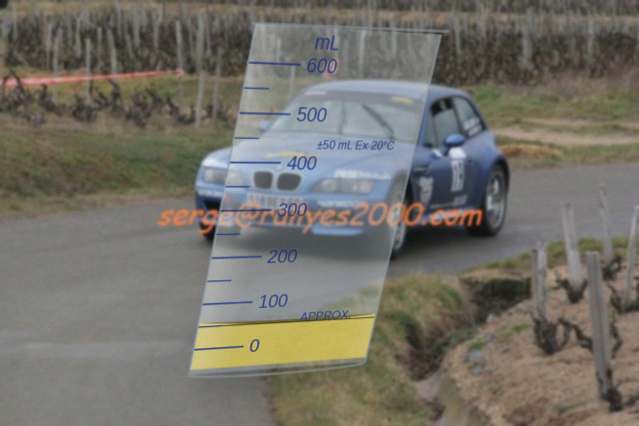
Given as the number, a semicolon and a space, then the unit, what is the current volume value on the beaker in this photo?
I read 50; mL
